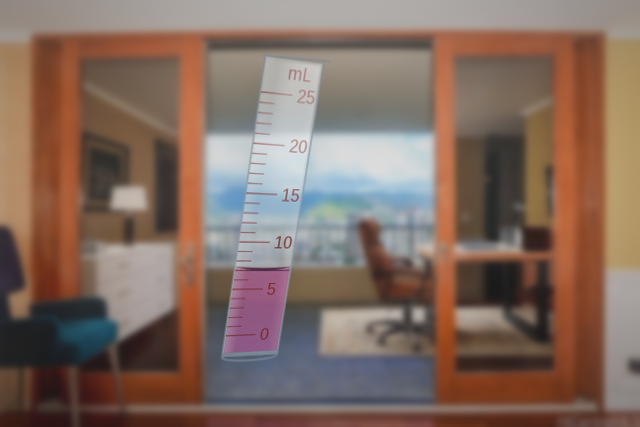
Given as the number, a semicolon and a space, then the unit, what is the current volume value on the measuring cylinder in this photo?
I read 7; mL
